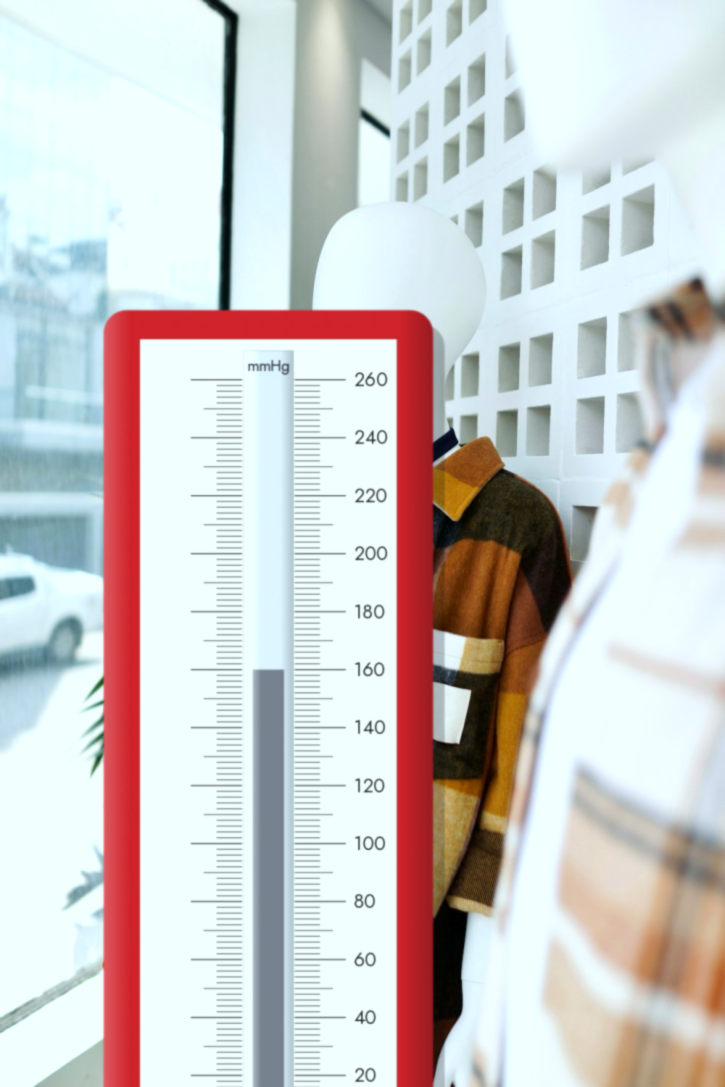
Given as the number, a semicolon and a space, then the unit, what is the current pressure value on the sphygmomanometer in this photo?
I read 160; mmHg
